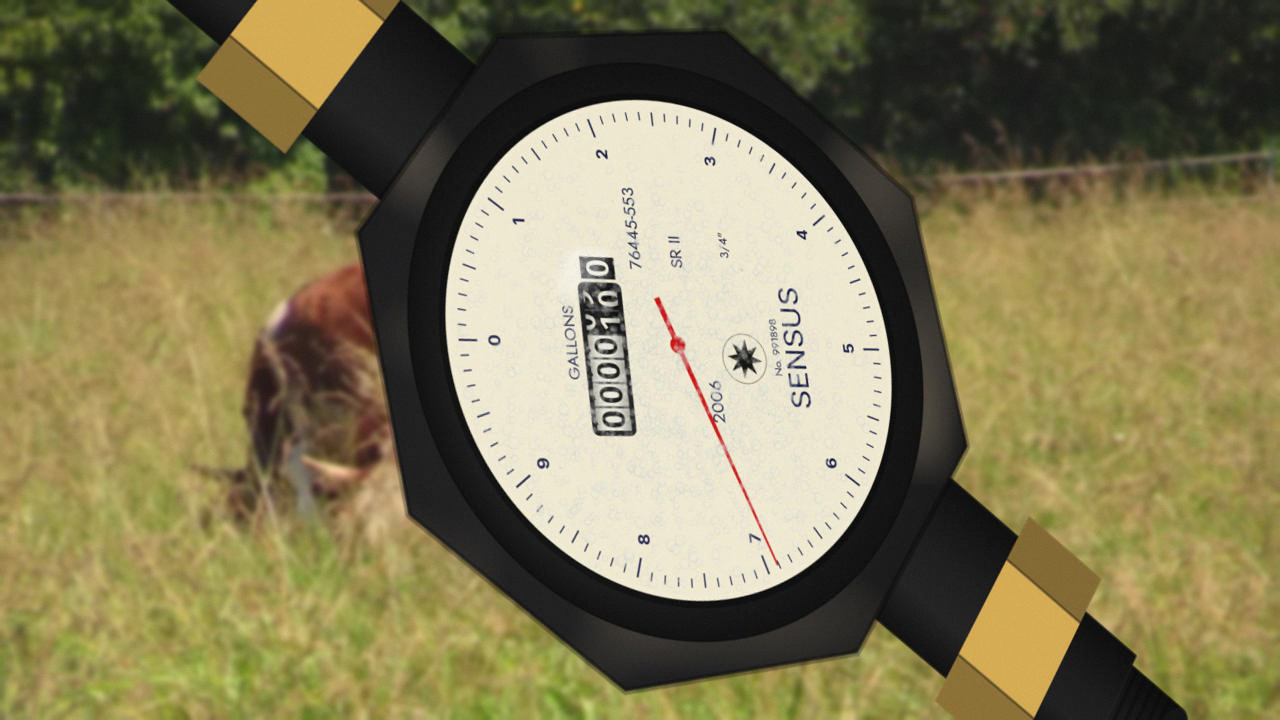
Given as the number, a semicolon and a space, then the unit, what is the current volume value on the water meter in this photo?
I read 96.9; gal
